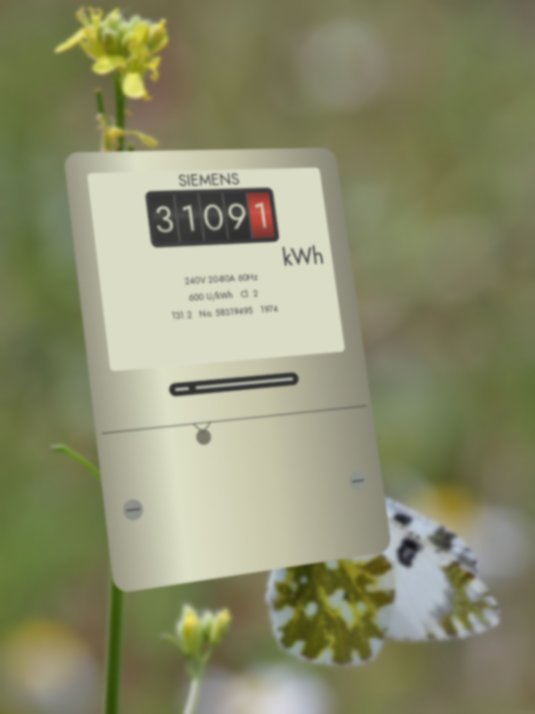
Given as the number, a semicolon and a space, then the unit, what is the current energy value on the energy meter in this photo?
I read 3109.1; kWh
